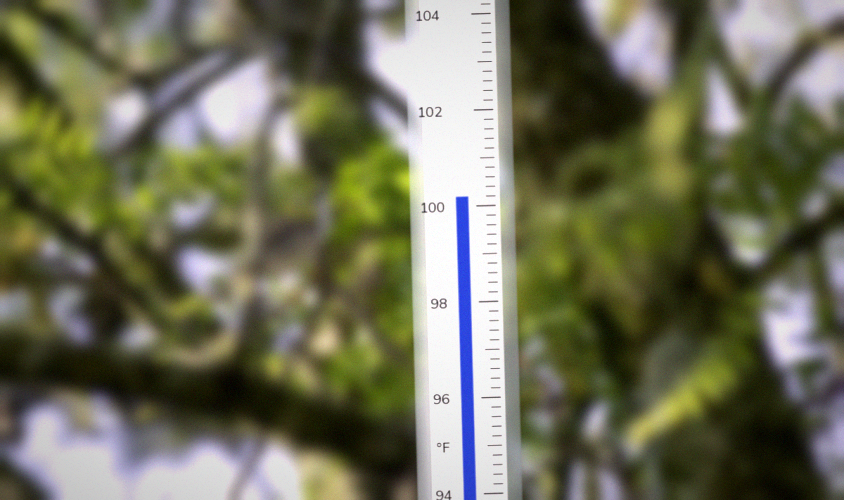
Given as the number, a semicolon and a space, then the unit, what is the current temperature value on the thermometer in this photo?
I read 100.2; °F
